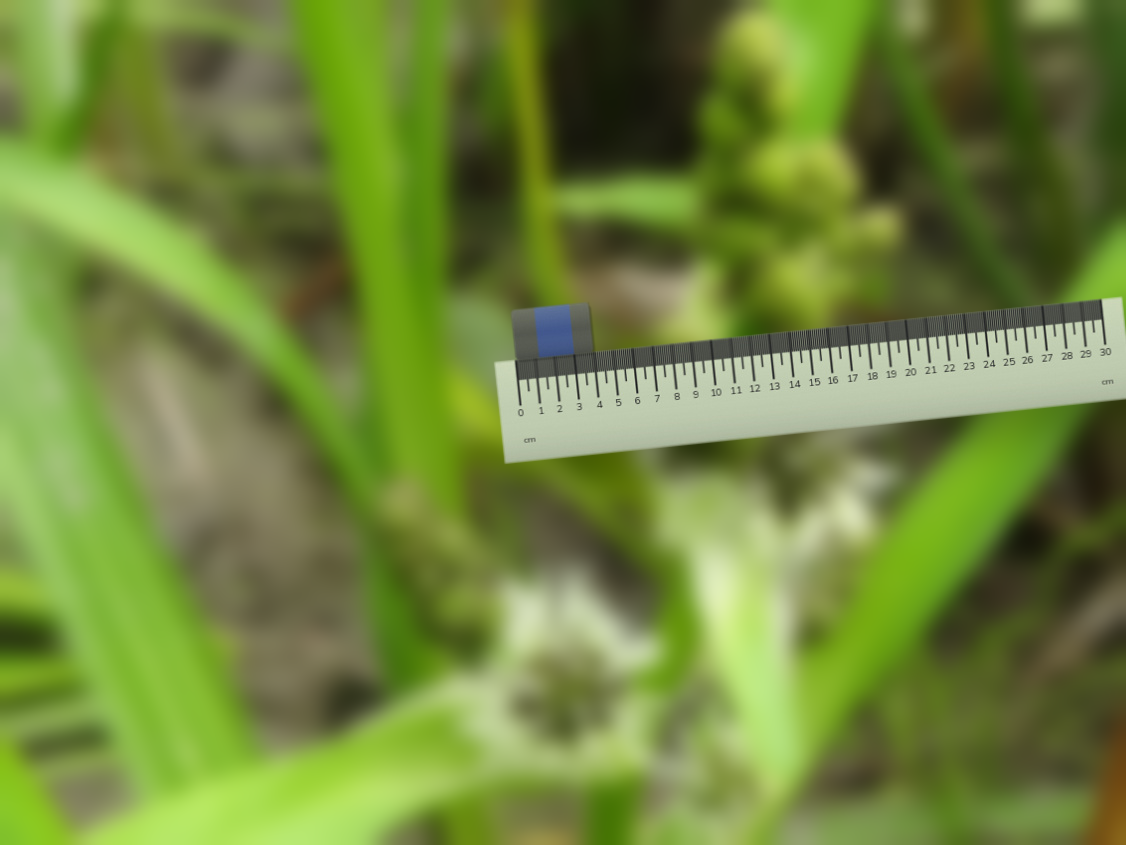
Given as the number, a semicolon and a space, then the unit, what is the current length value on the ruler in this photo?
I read 4; cm
